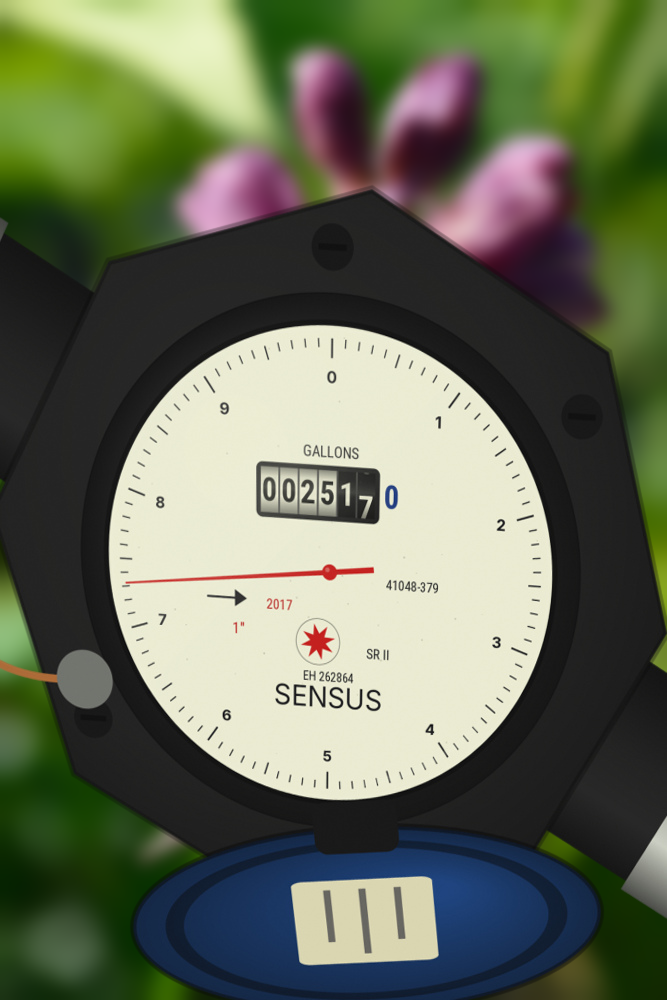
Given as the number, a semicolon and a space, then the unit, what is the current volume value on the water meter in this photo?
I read 25167.3; gal
